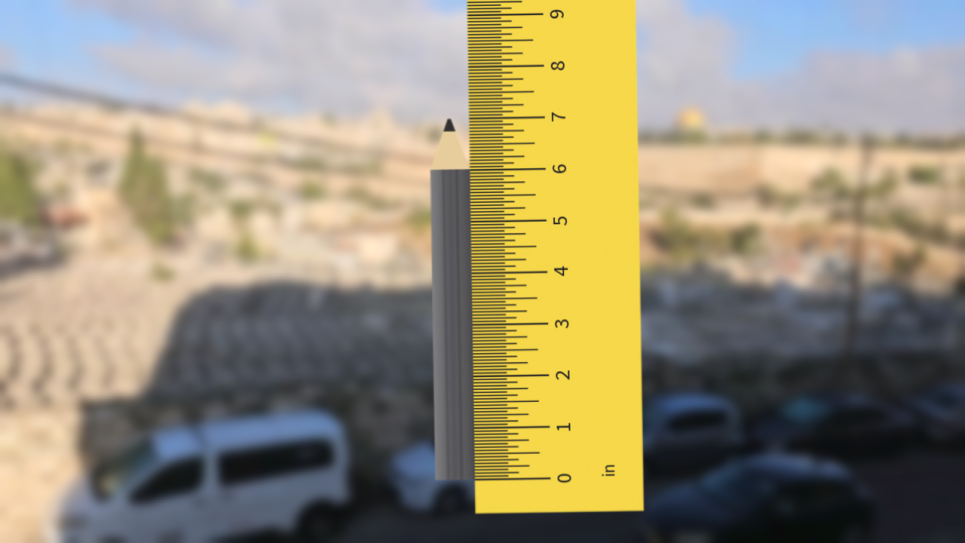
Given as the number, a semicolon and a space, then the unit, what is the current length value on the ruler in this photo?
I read 7; in
